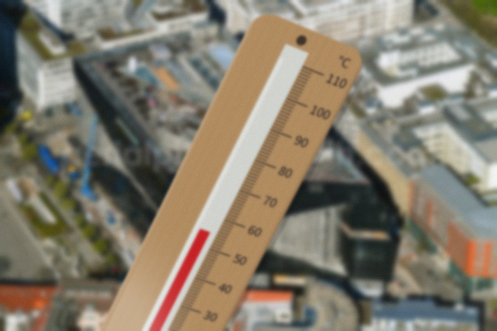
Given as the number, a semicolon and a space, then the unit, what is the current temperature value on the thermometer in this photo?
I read 55; °C
